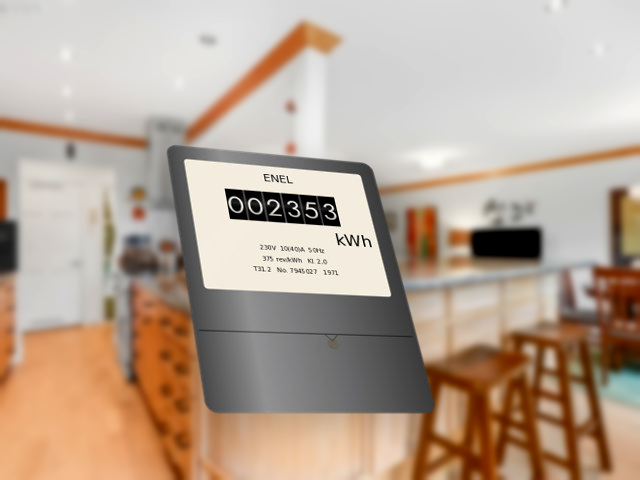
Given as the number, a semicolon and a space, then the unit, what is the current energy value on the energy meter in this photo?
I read 2353; kWh
